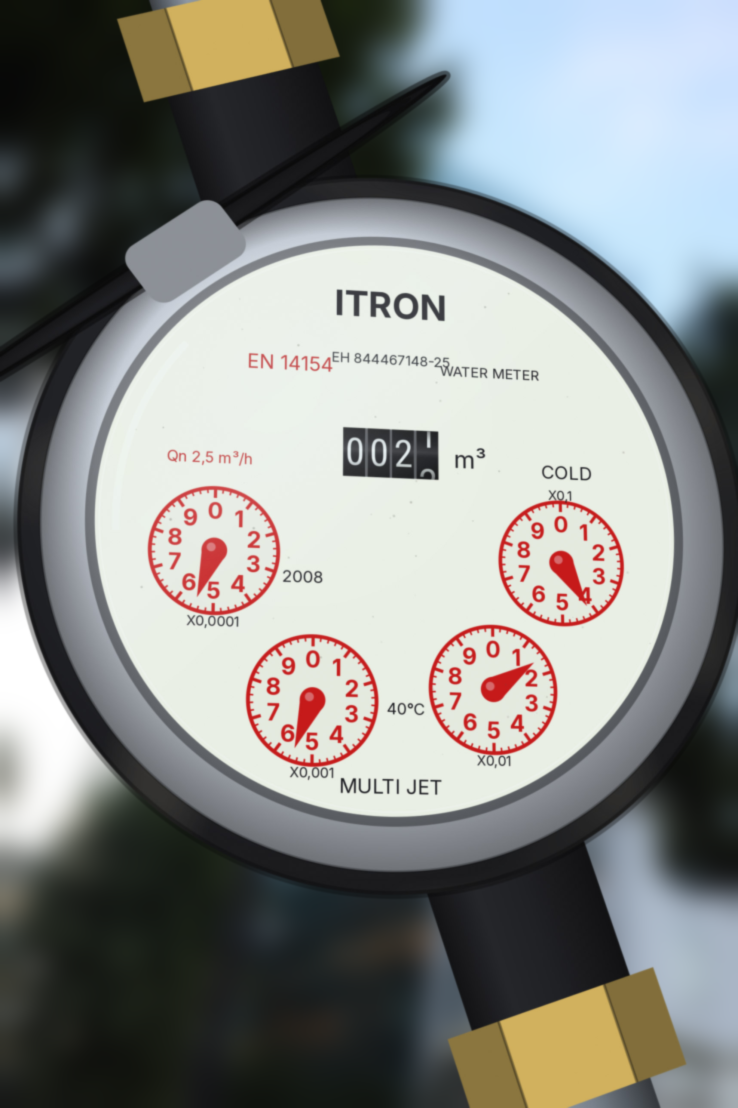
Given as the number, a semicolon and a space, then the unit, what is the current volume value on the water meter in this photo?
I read 21.4155; m³
